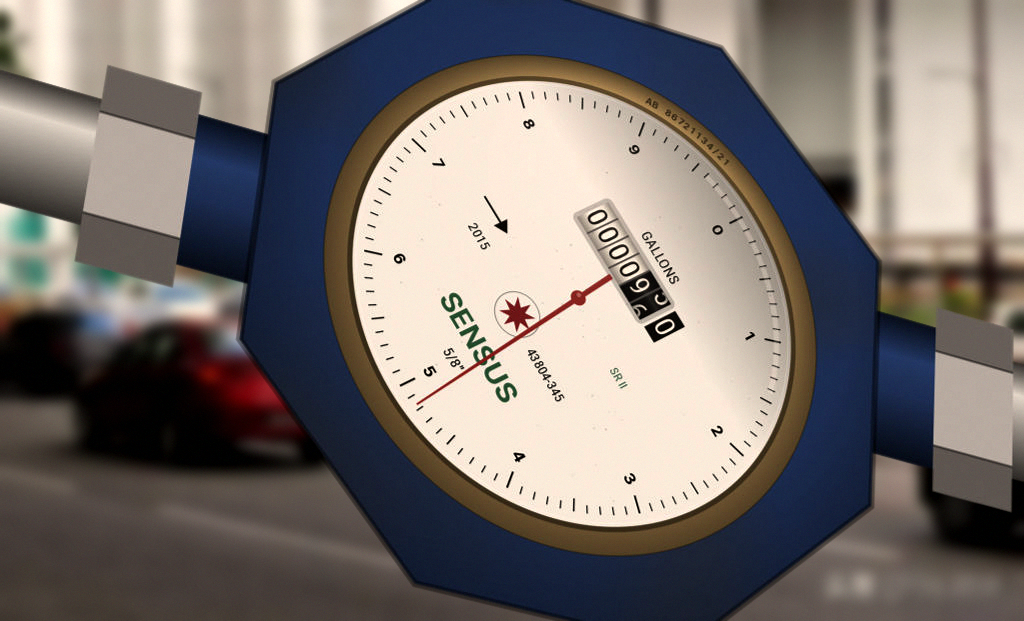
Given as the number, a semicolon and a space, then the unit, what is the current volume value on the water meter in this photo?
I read 954.8; gal
